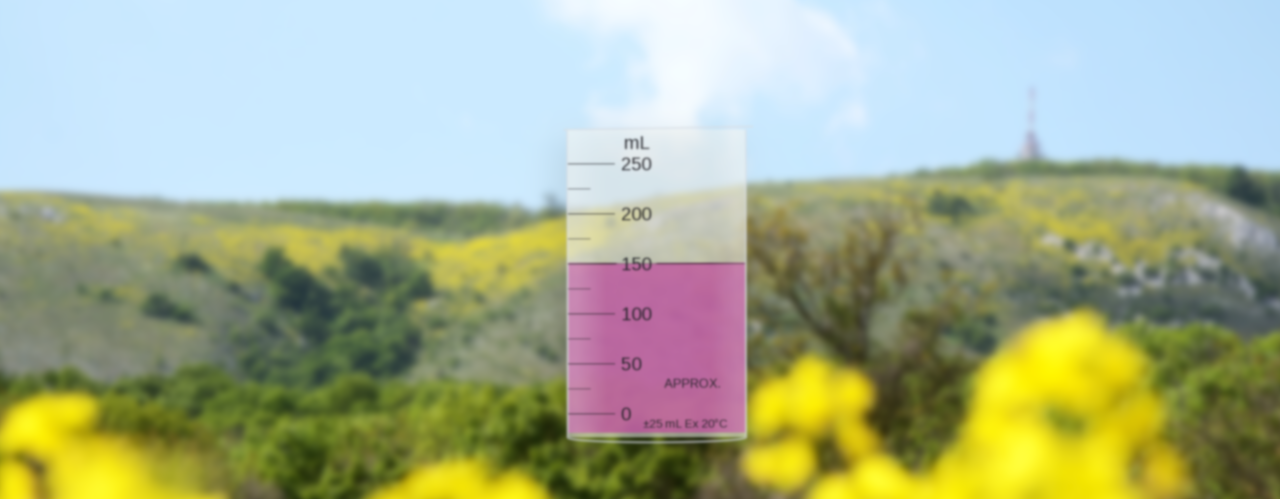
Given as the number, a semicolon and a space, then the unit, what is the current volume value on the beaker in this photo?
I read 150; mL
